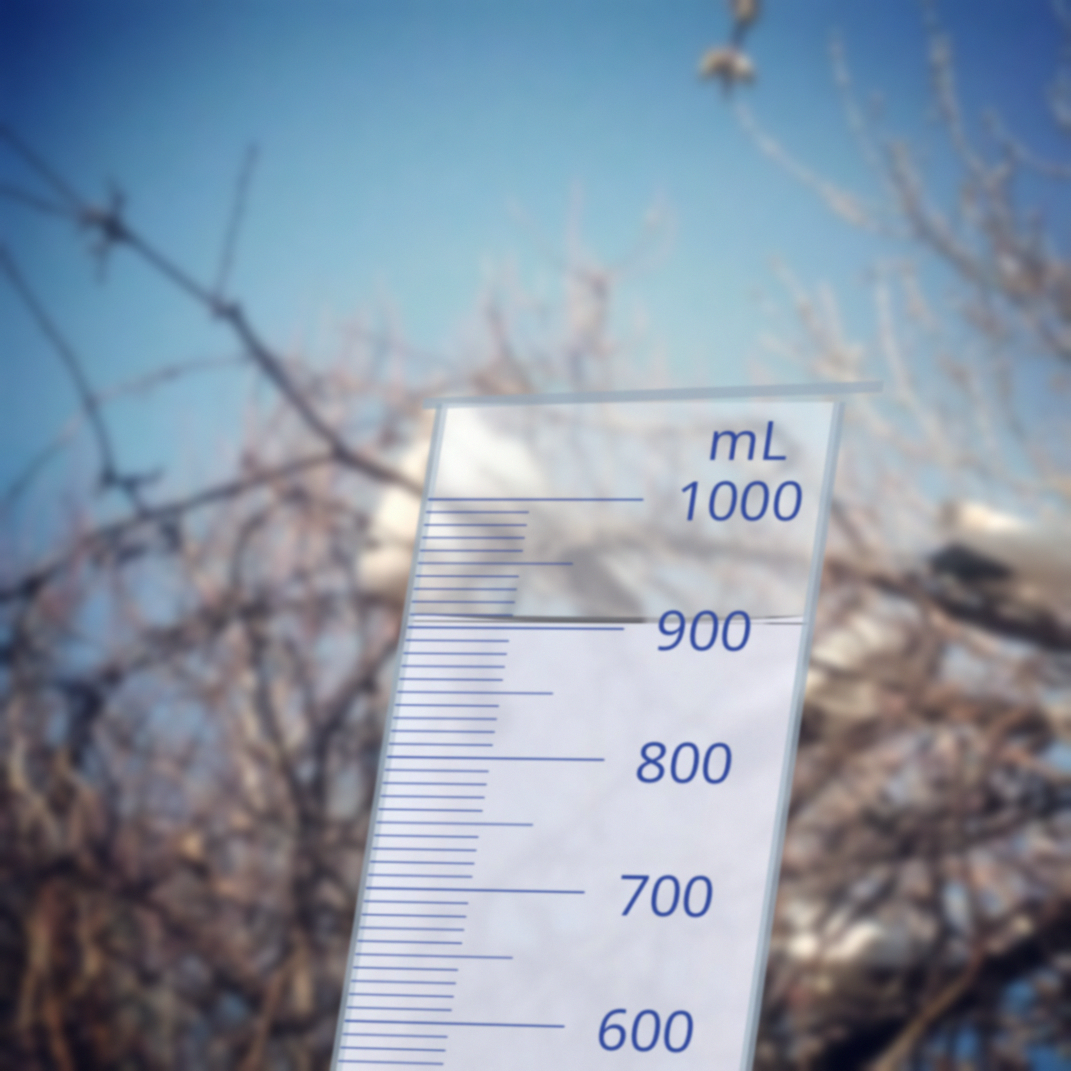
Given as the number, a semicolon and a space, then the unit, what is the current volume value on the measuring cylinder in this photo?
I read 905; mL
